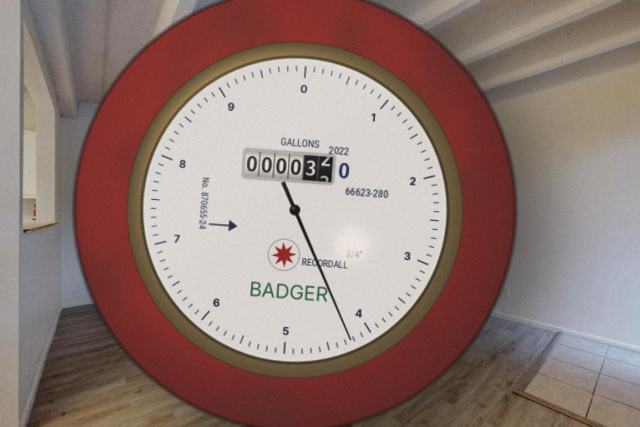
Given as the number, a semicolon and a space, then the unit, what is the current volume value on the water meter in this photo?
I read 324.2; gal
